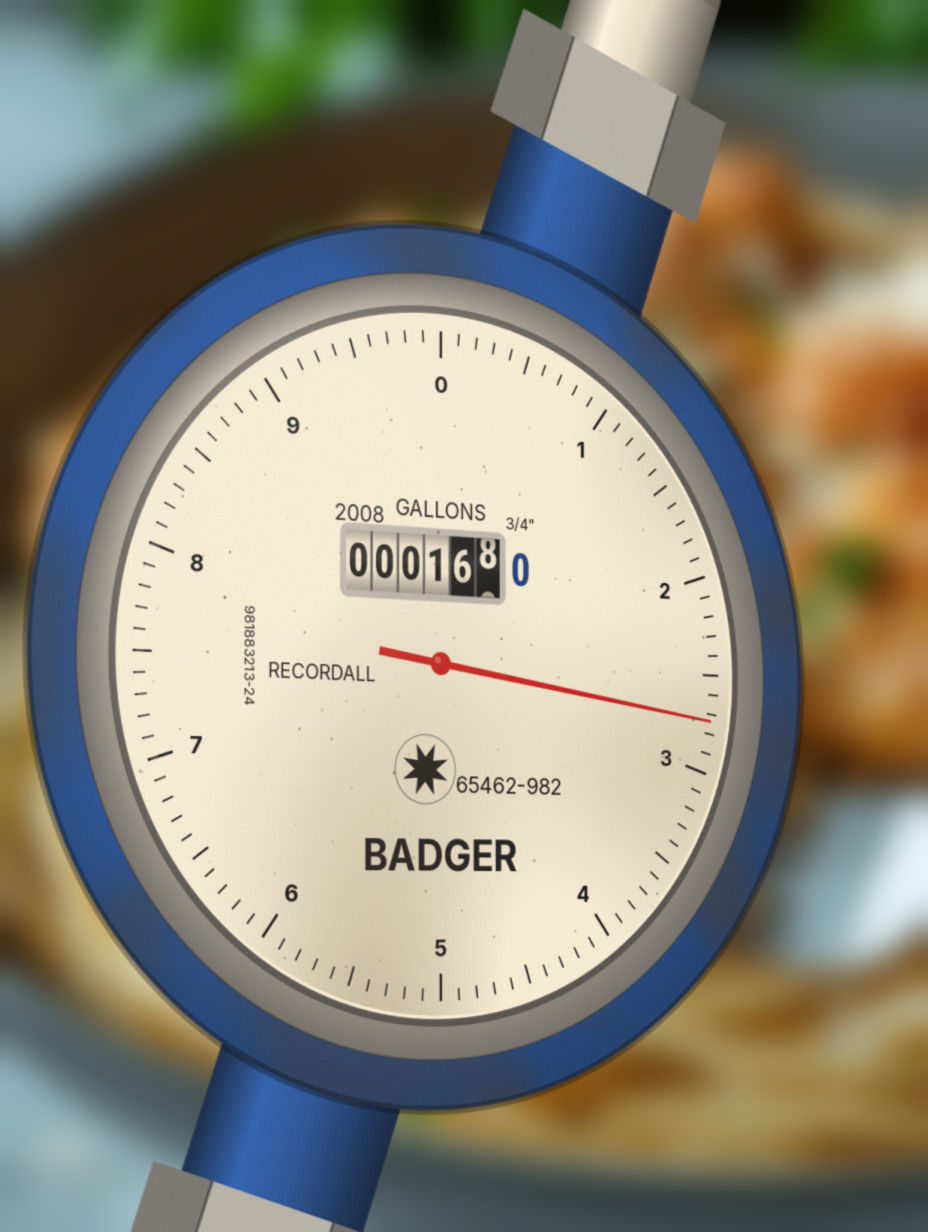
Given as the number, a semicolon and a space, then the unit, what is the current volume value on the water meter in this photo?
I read 1682.7; gal
